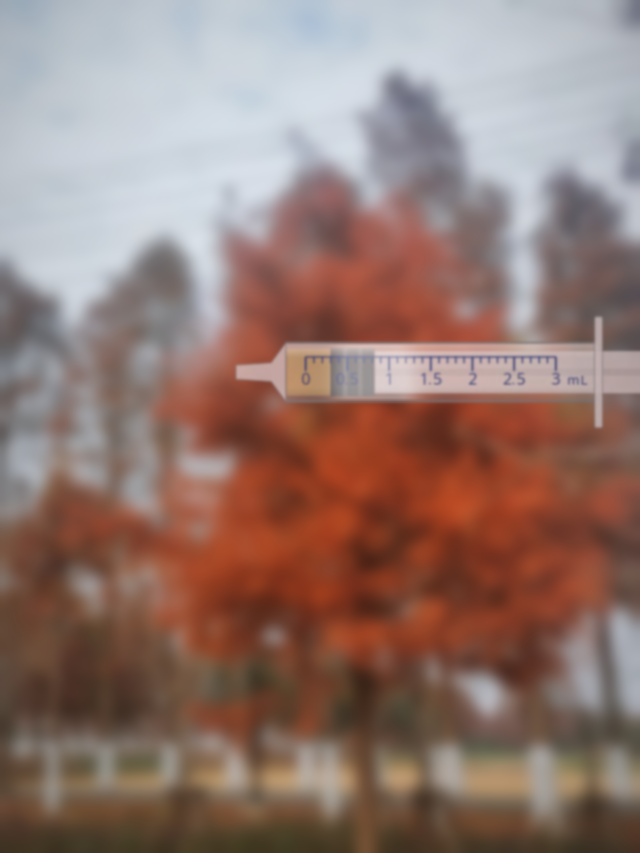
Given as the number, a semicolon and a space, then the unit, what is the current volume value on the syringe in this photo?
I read 0.3; mL
